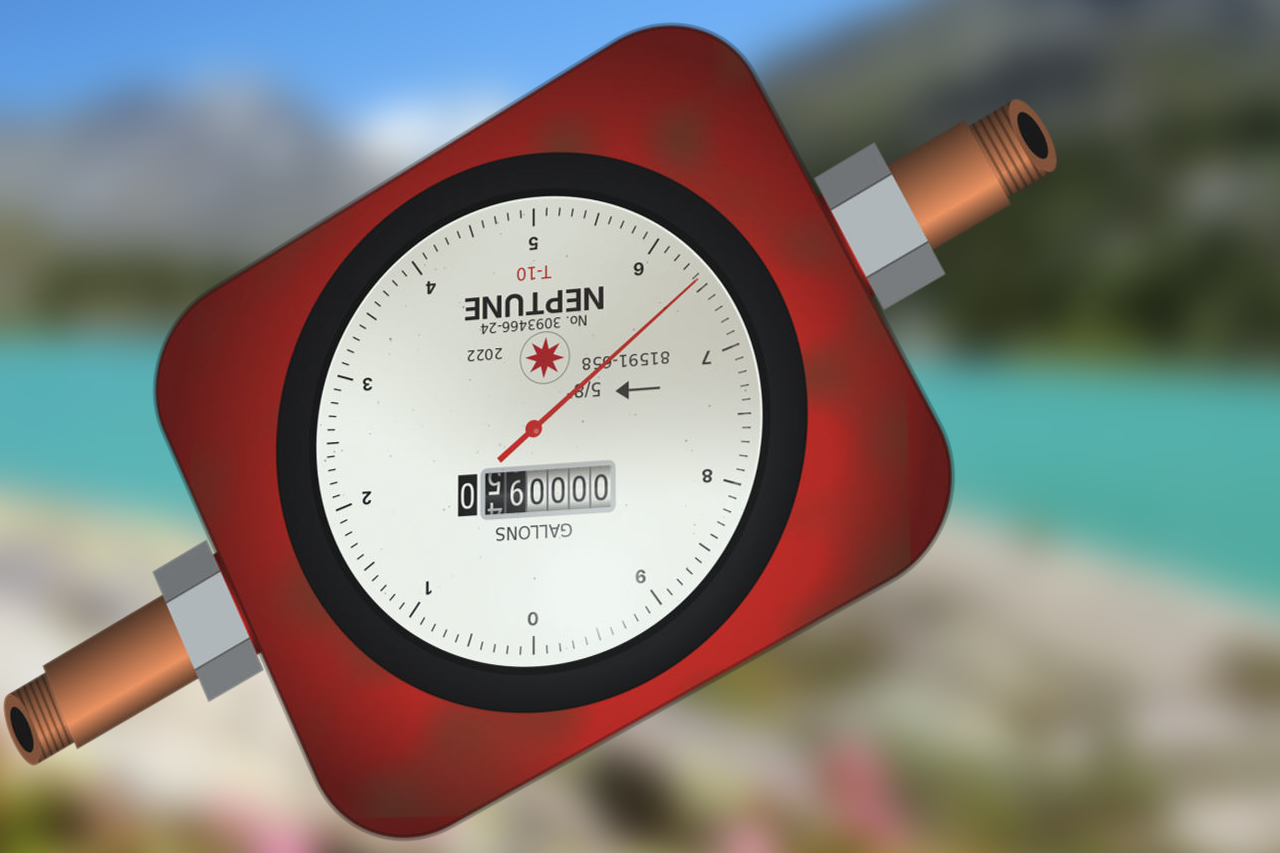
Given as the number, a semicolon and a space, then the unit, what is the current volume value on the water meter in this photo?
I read 946.4; gal
